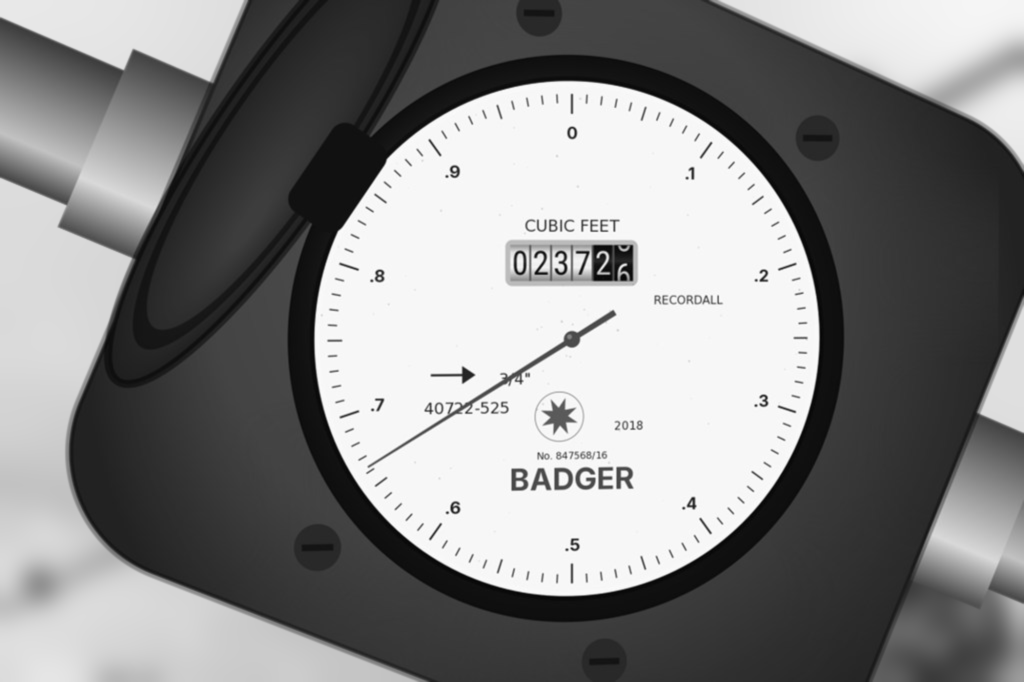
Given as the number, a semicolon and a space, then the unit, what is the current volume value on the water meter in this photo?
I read 23725.66; ft³
